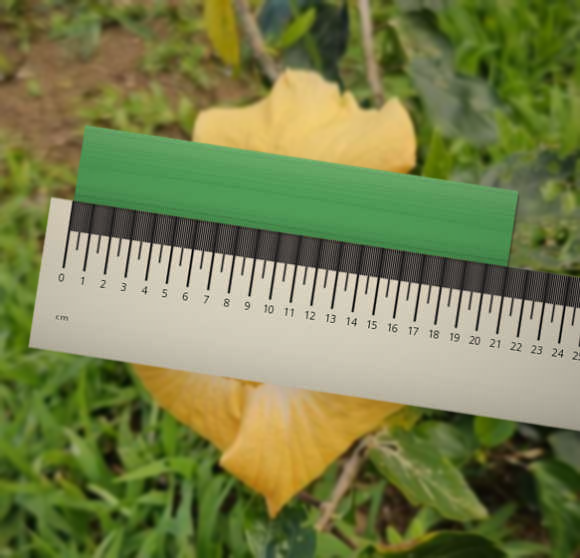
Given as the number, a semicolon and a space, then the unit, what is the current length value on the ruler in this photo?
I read 21; cm
